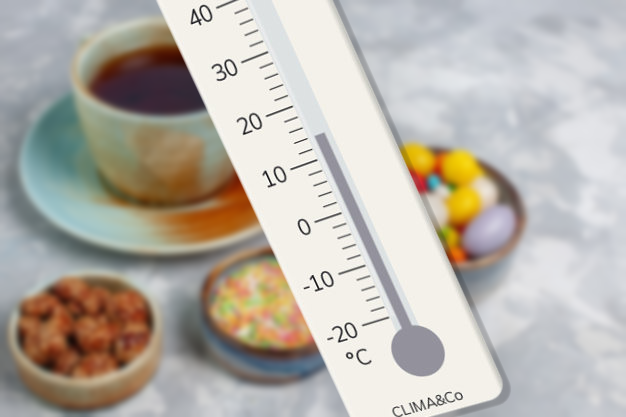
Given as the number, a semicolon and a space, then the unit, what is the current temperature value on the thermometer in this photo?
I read 14; °C
